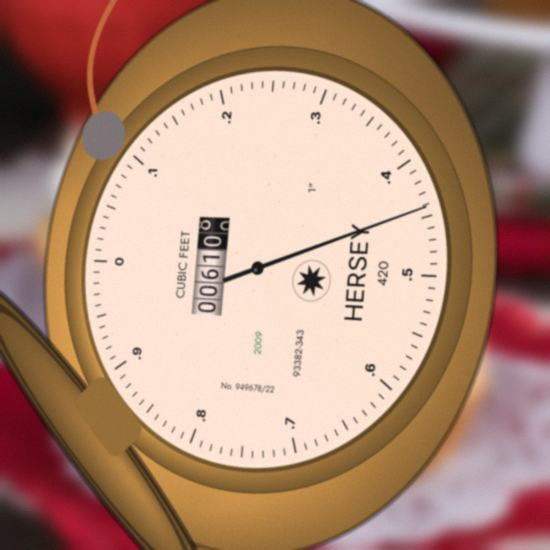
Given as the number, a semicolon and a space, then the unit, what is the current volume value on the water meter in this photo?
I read 6108.44; ft³
